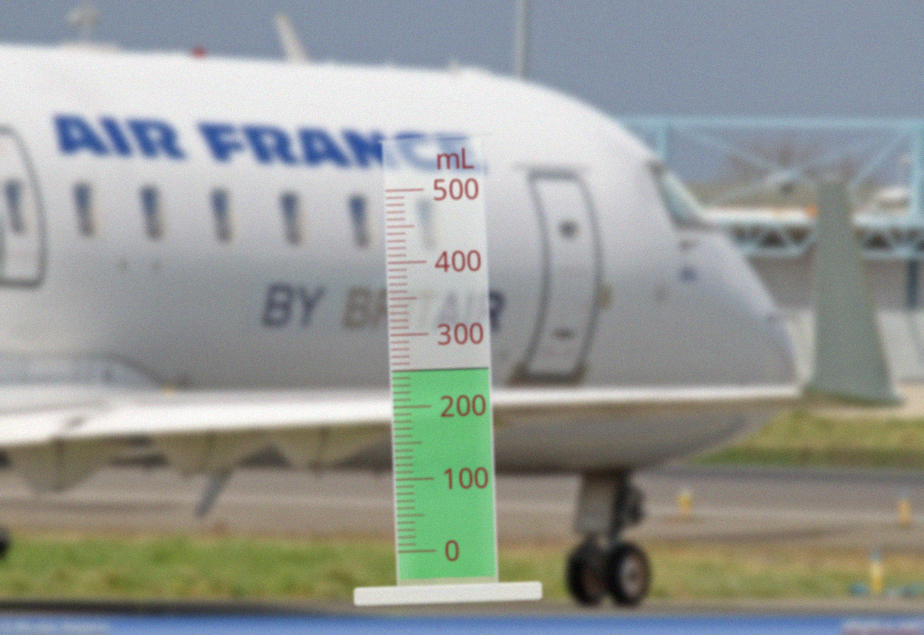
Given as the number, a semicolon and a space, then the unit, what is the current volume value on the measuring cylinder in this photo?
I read 250; mL
